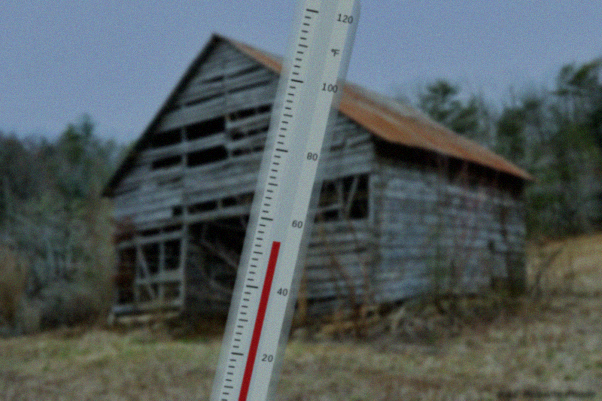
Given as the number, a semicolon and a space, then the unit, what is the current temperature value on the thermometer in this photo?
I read 54; °F
